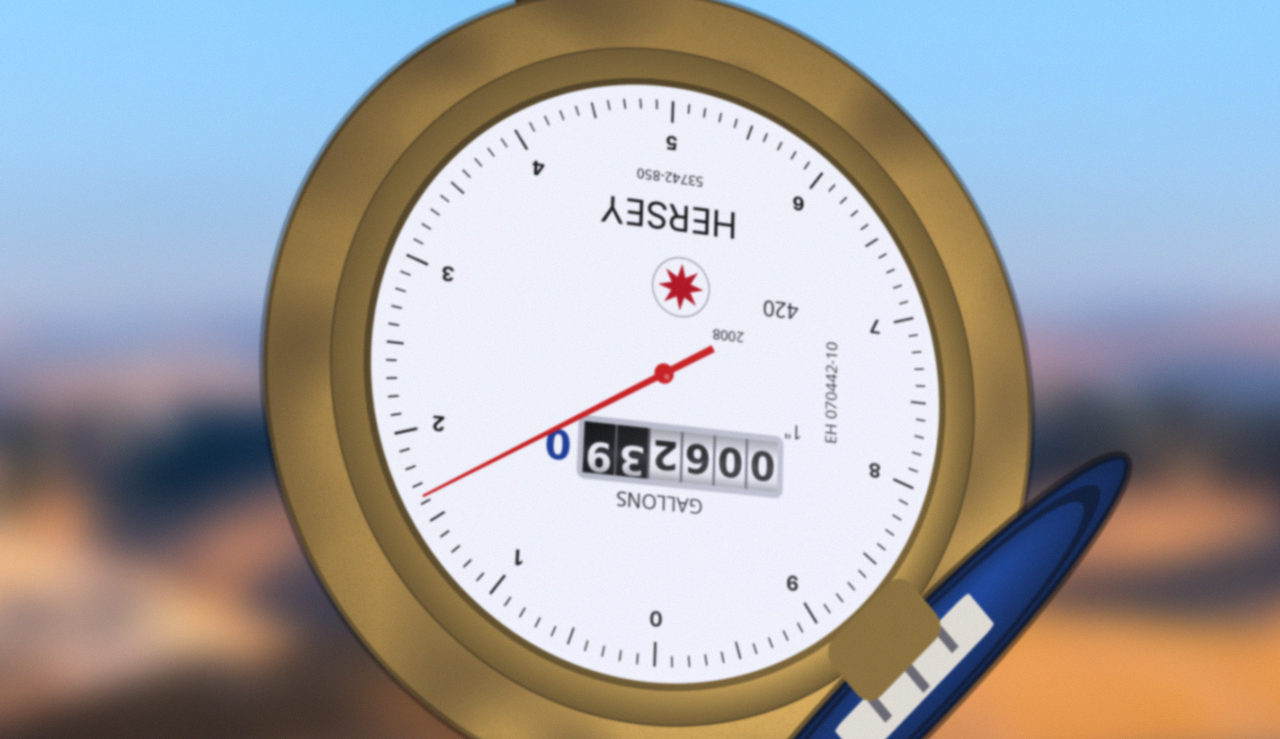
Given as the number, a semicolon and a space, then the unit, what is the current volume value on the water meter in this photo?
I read 62391.6; gal
